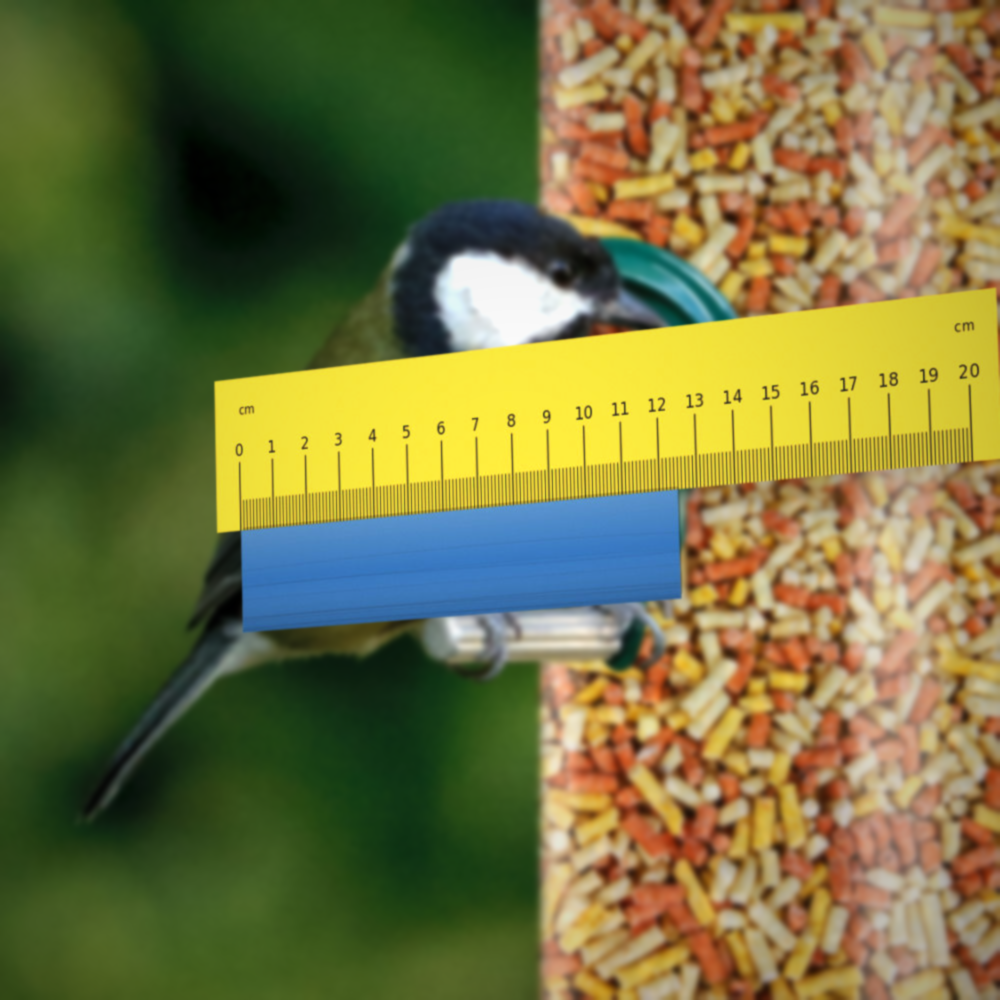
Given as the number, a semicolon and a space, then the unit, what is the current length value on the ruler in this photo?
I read 12.5; cm
